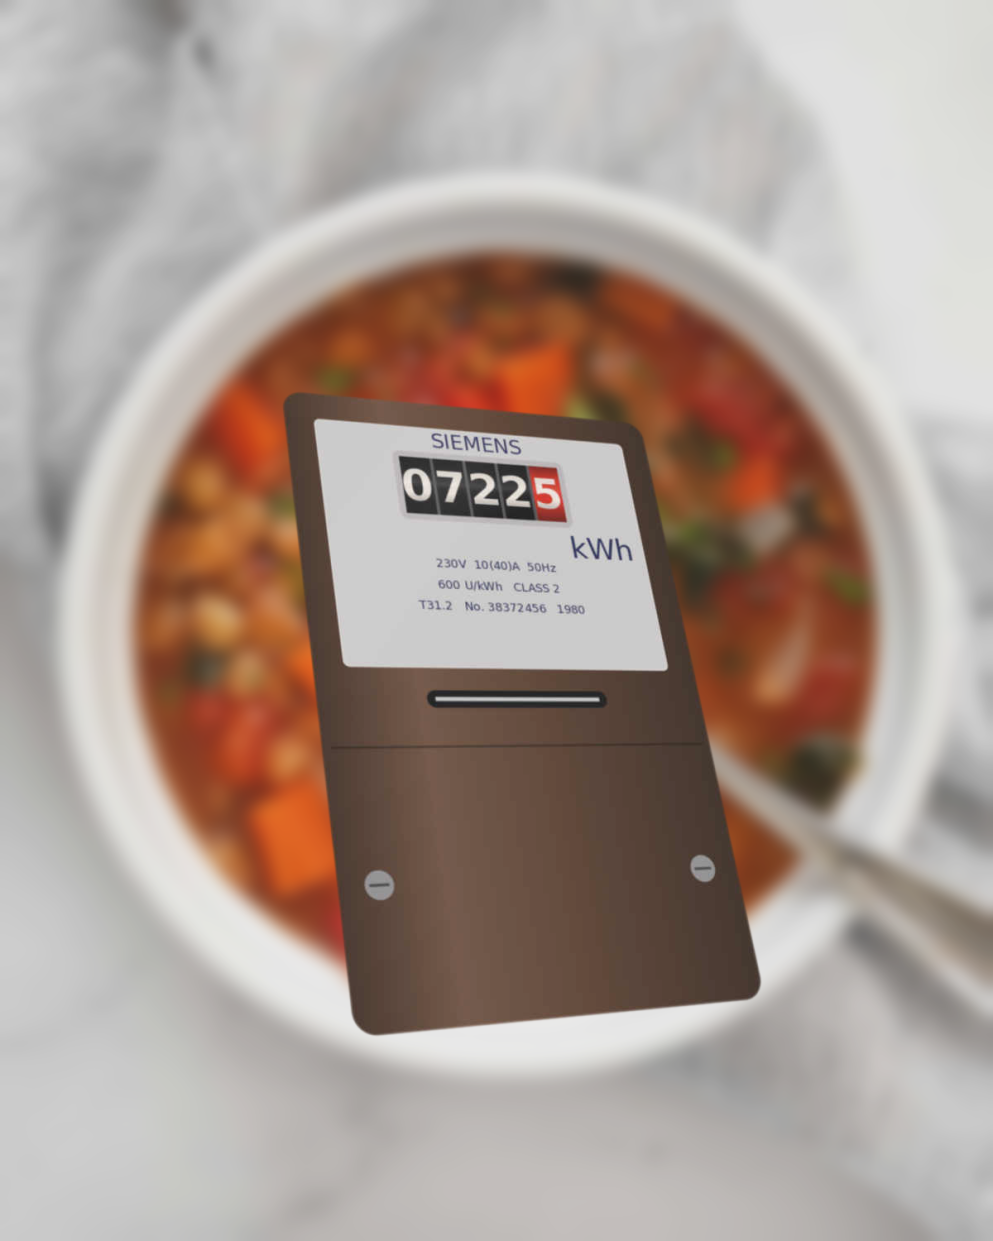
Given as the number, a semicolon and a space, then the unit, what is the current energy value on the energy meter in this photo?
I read 722.5; kWh
